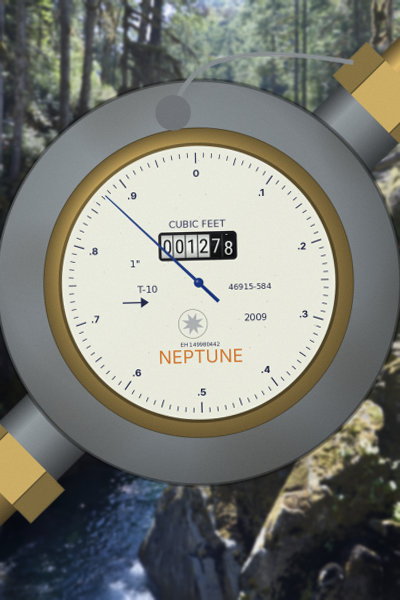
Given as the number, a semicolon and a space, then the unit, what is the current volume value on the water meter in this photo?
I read 1277.87; ft³
